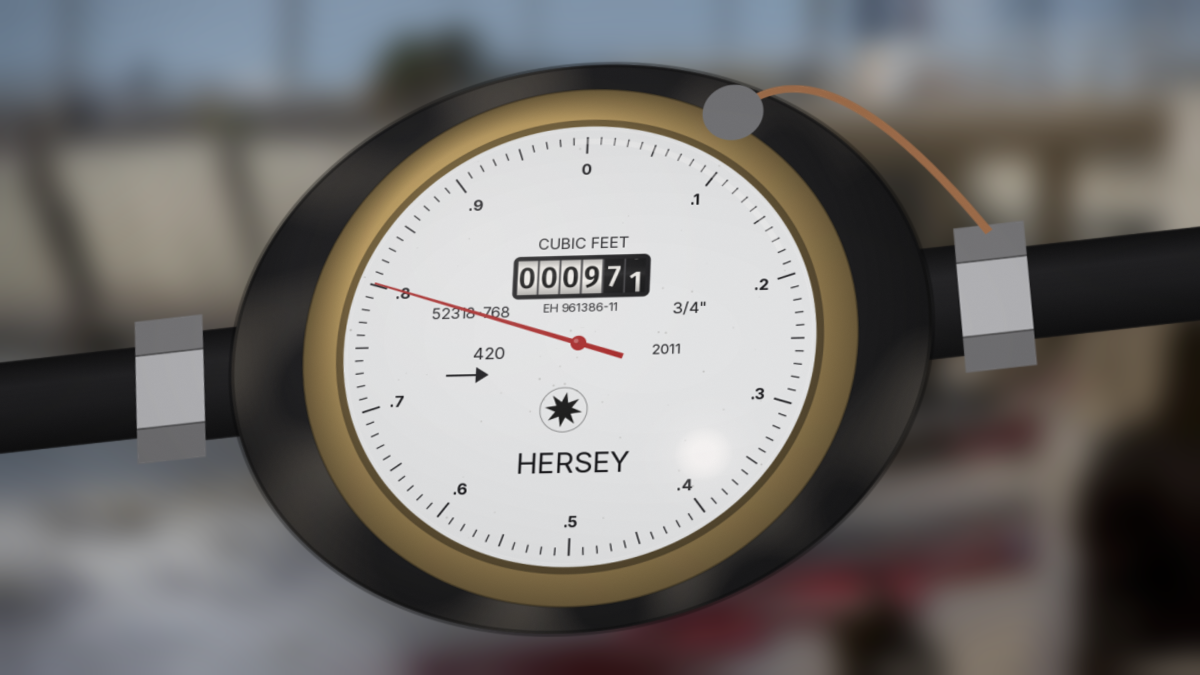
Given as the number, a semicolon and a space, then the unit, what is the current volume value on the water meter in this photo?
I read 970.80; ft³
